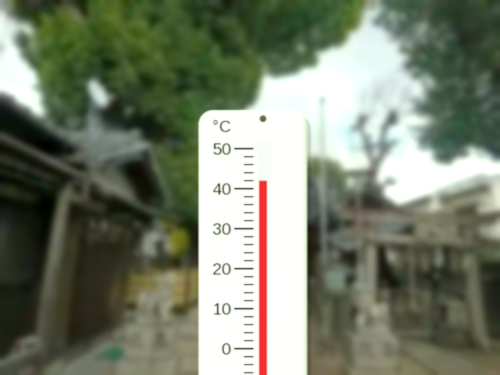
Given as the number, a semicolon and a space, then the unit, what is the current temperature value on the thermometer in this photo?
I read 42; °C
